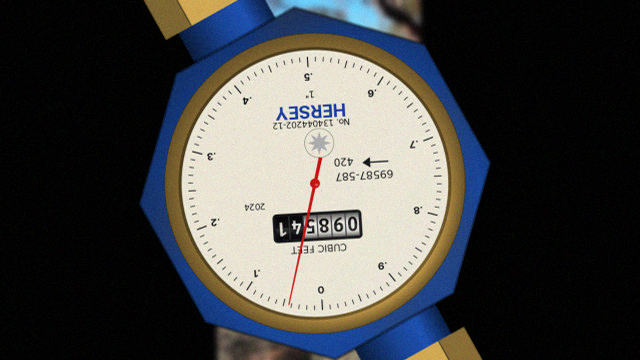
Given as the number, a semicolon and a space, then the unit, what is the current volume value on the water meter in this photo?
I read 98541.04; ft³
